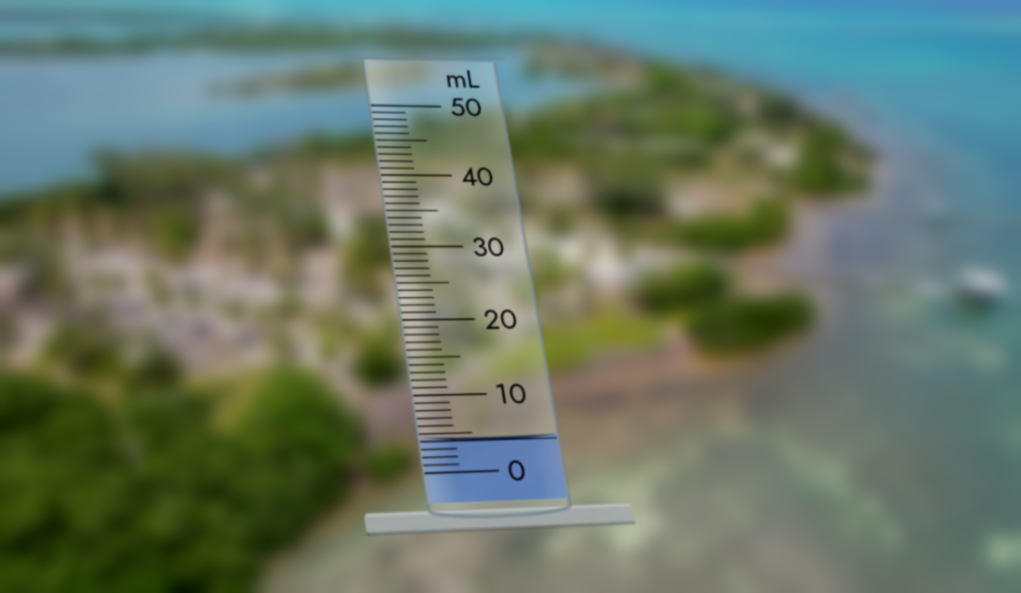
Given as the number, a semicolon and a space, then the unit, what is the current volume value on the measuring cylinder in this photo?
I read 4; mL
